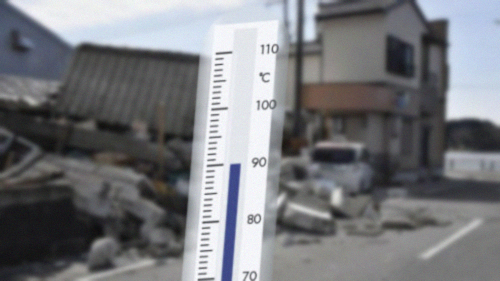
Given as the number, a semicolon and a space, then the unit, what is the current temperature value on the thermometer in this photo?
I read 90; °C
